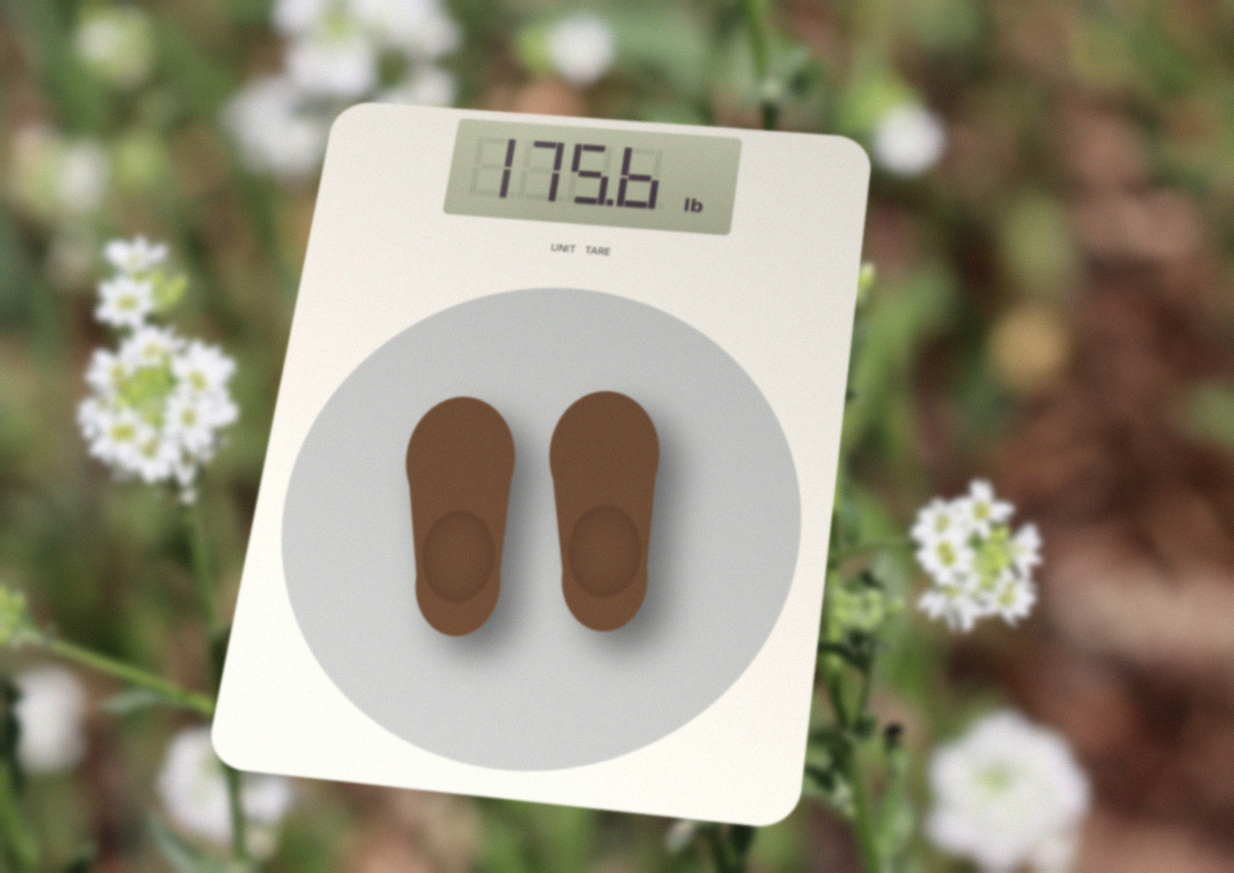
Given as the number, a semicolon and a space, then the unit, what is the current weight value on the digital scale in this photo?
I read 175.6; lb
